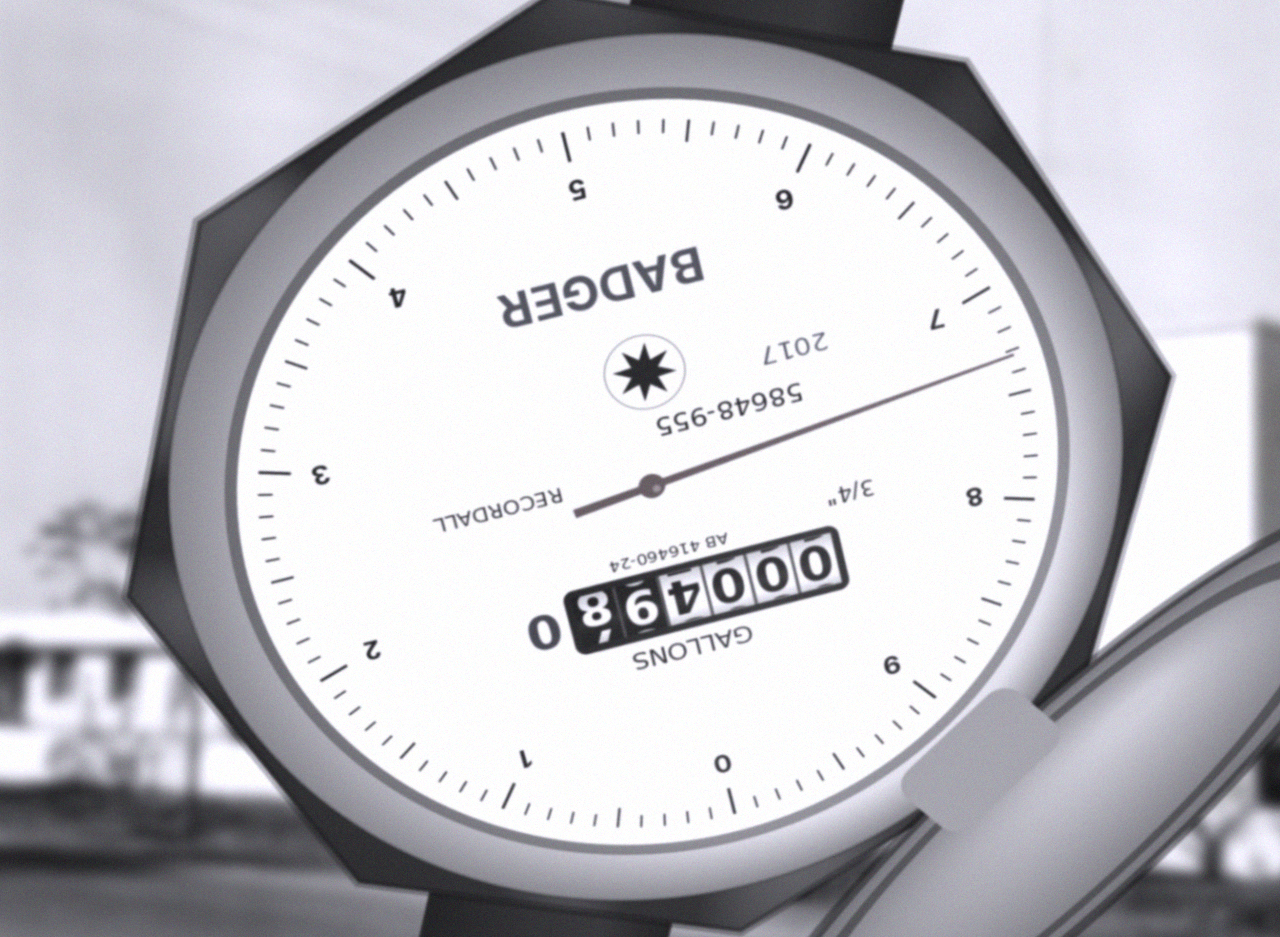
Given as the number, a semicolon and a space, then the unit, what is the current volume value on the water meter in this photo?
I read 4977.3; gal
